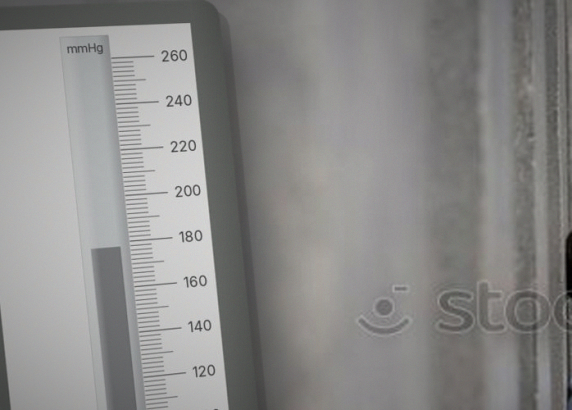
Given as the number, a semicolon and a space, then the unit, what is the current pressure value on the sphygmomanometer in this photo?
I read 178; mmHg
